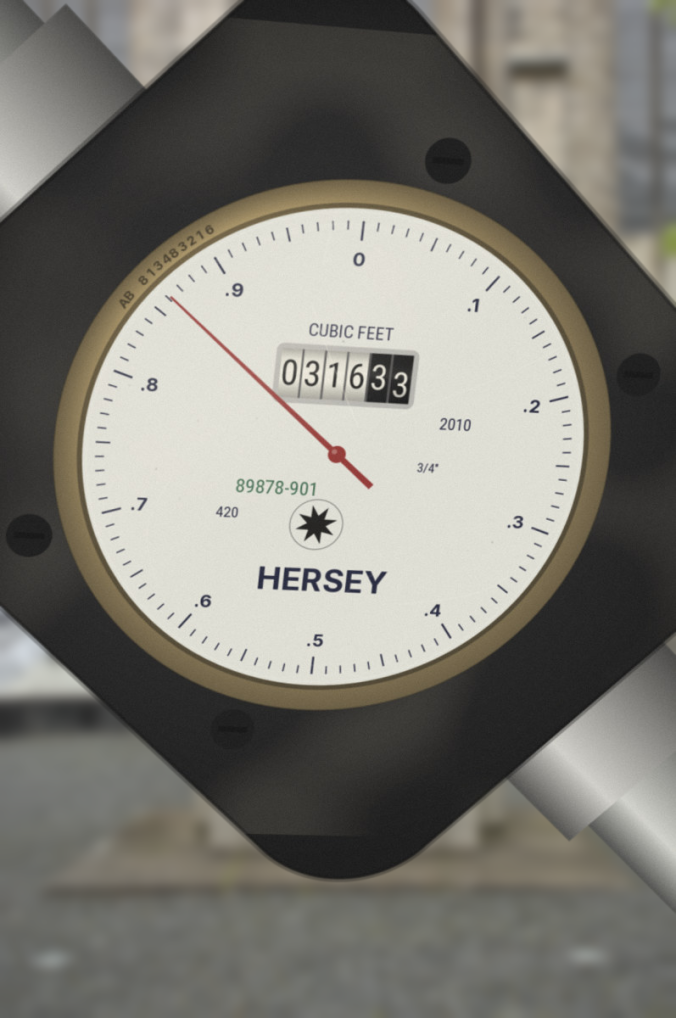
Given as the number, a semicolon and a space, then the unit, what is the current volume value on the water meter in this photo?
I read 31632.86; ft³
